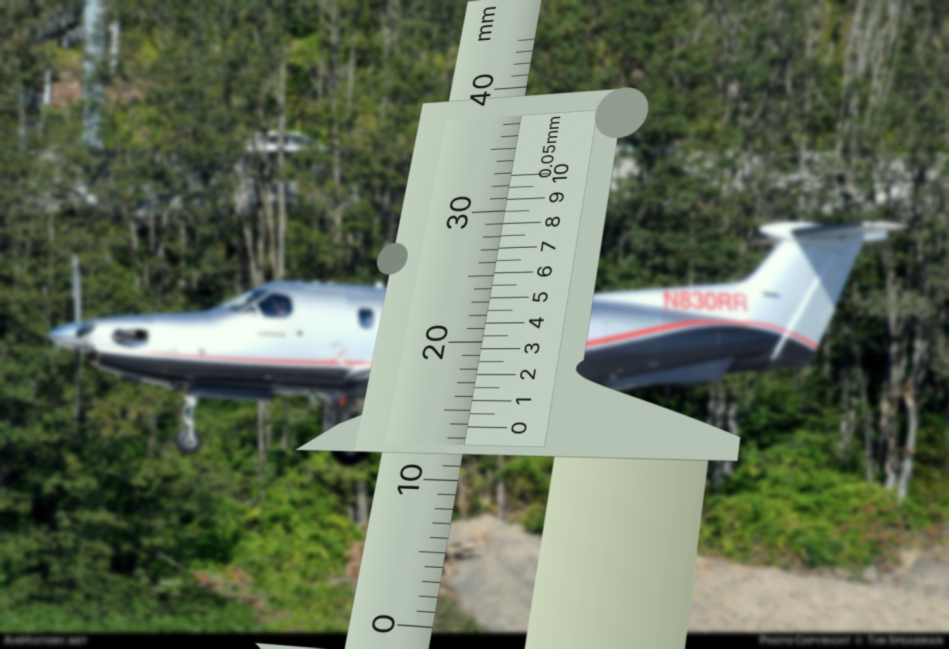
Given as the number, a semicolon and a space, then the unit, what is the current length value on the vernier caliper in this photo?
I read 13.8; mm
